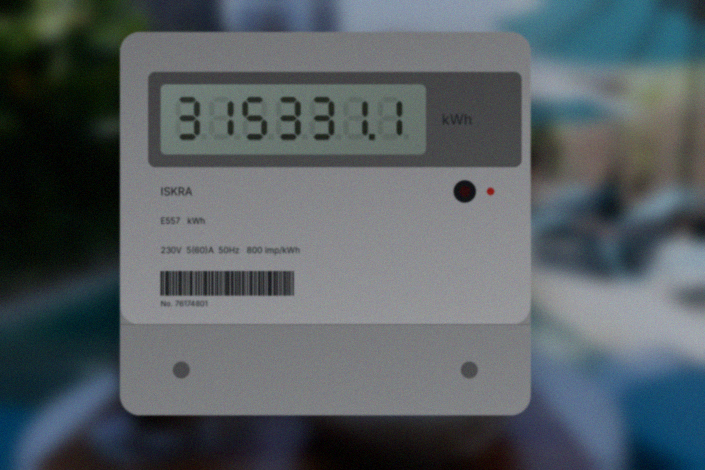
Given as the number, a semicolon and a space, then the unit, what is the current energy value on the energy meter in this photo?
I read 315331.1; kWh
